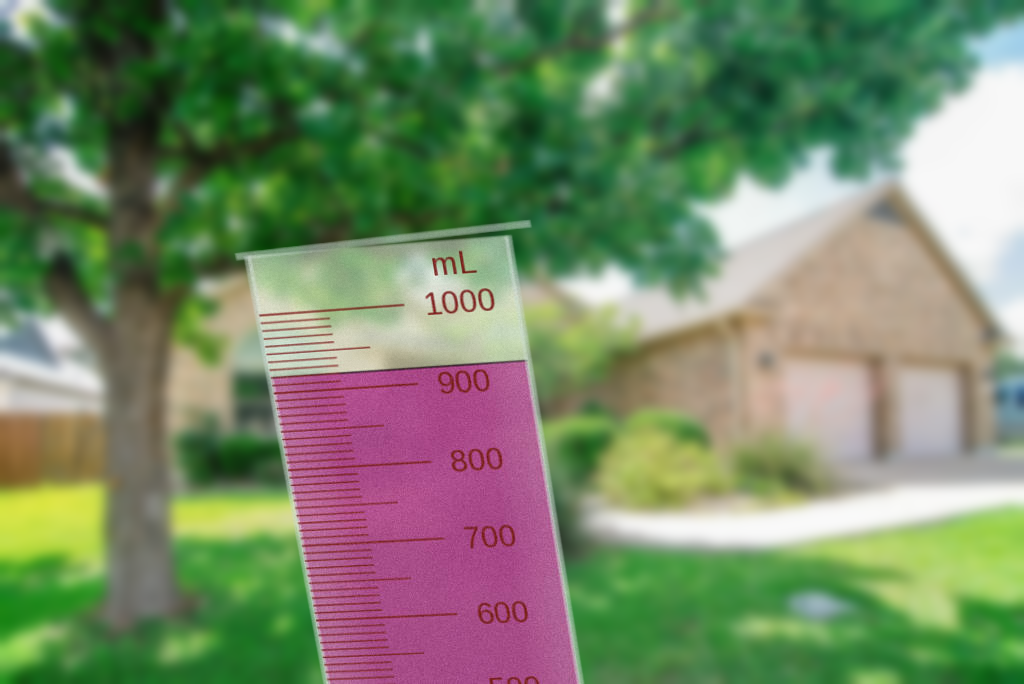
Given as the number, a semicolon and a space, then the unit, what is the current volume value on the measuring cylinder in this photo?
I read 920; mL
